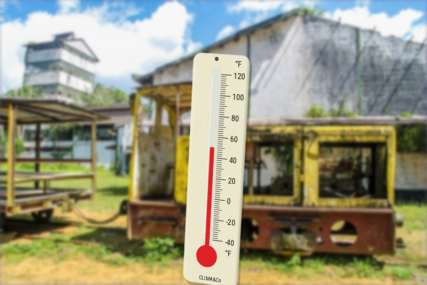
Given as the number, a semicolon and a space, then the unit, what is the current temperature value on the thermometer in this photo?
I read 50; °F
